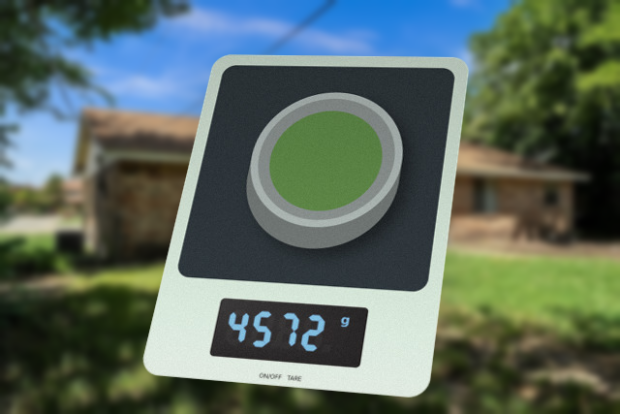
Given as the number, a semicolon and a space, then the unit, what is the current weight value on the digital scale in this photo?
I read 4572; g
